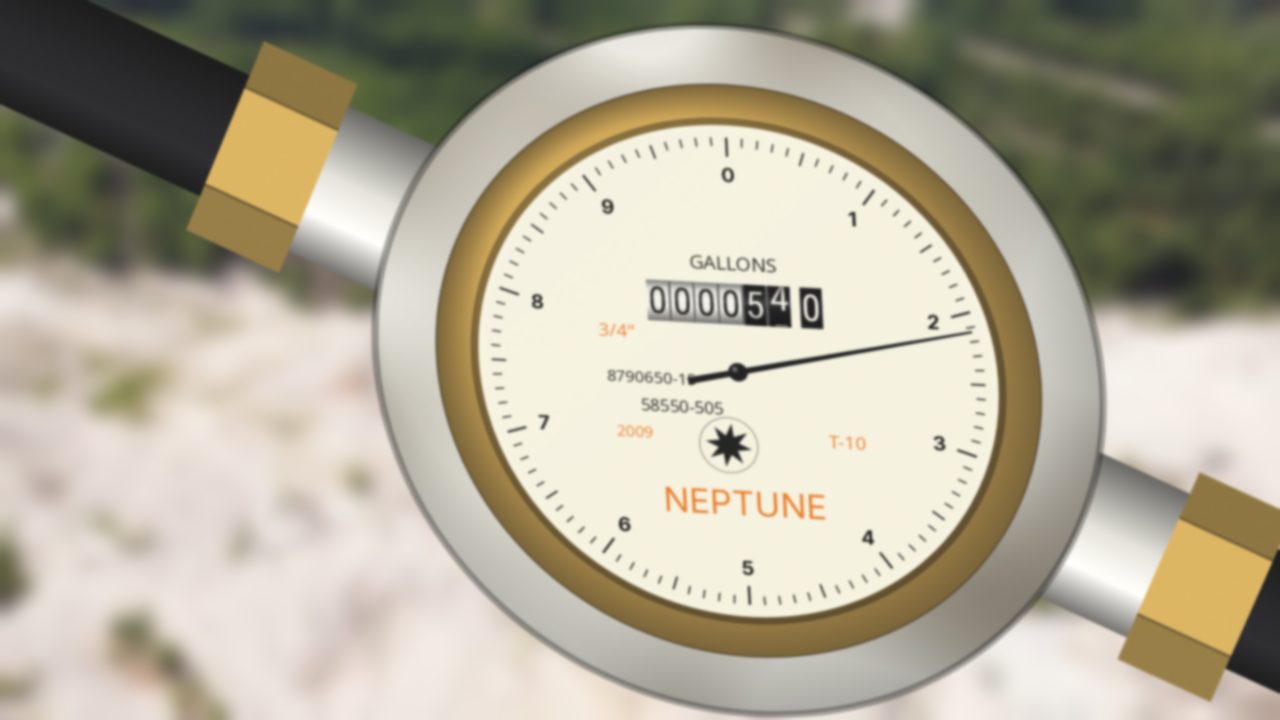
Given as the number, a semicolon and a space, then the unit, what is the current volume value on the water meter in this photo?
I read 542.1; gal
